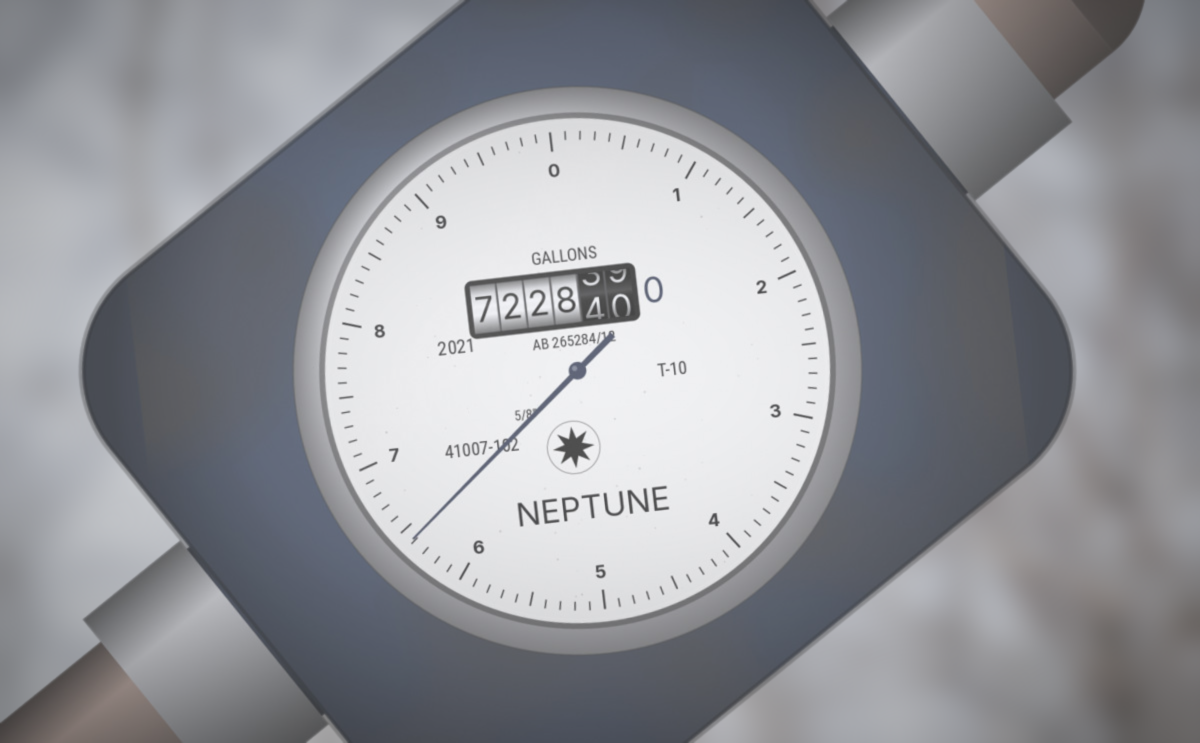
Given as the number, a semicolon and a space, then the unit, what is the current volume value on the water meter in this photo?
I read 7228396.4; gal
